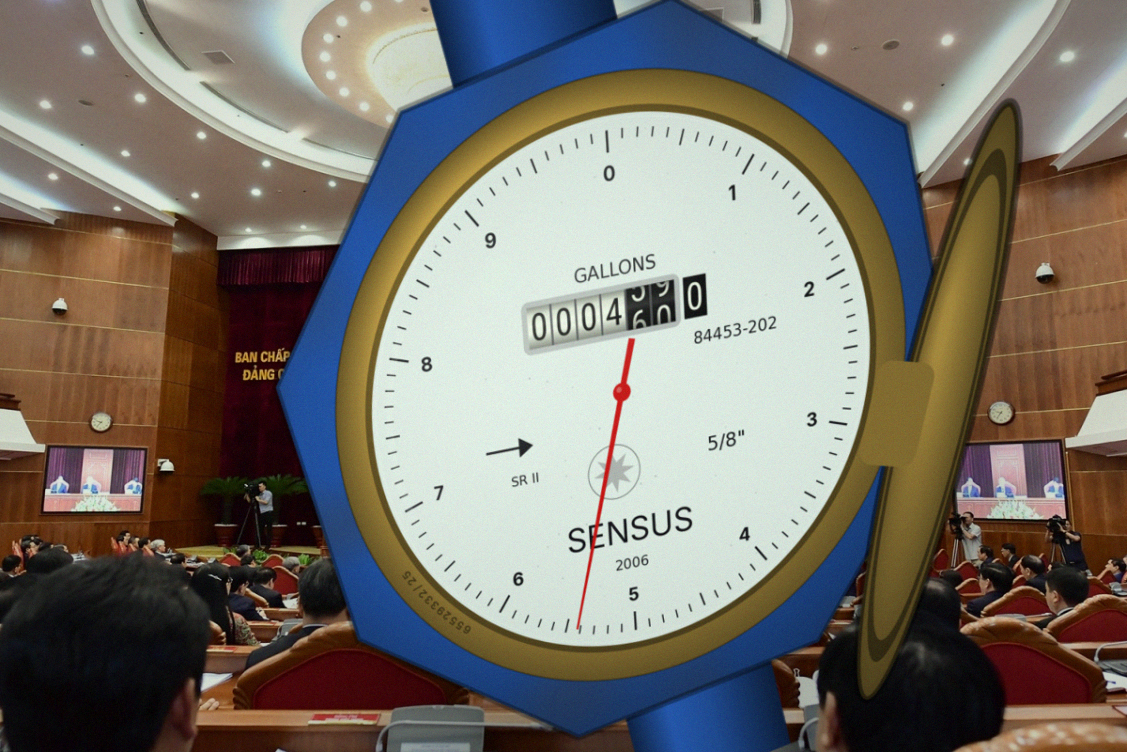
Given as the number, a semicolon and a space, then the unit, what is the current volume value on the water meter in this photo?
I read 4595.4; gal
